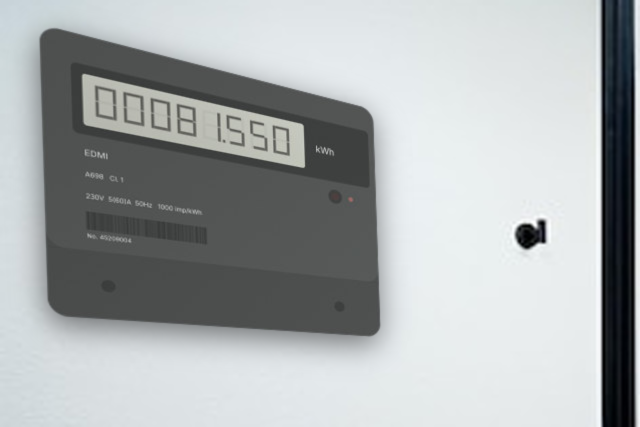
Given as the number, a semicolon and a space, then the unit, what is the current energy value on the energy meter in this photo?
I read 81.550; kWh
